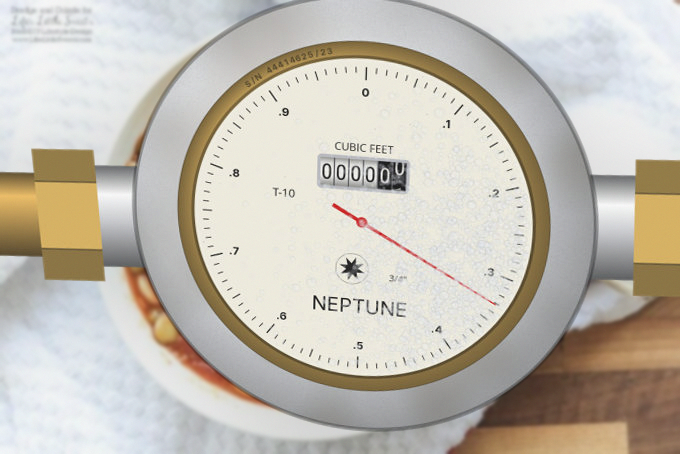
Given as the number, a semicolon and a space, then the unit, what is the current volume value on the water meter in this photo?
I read 0.33; ft³
